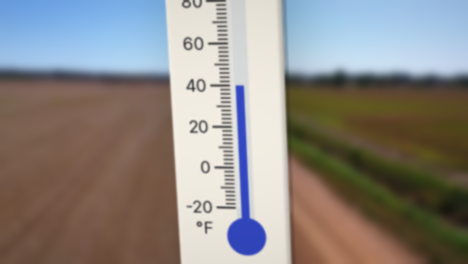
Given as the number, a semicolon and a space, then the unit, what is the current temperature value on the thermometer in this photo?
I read 40; °F
